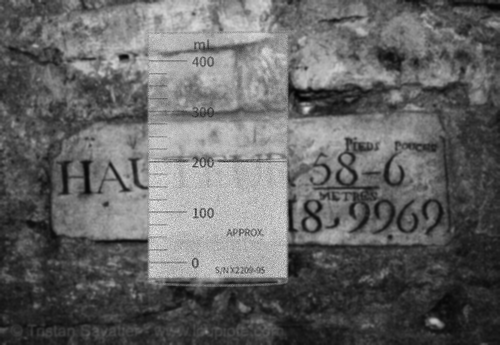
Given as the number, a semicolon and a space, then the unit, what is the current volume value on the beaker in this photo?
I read 200; mL
